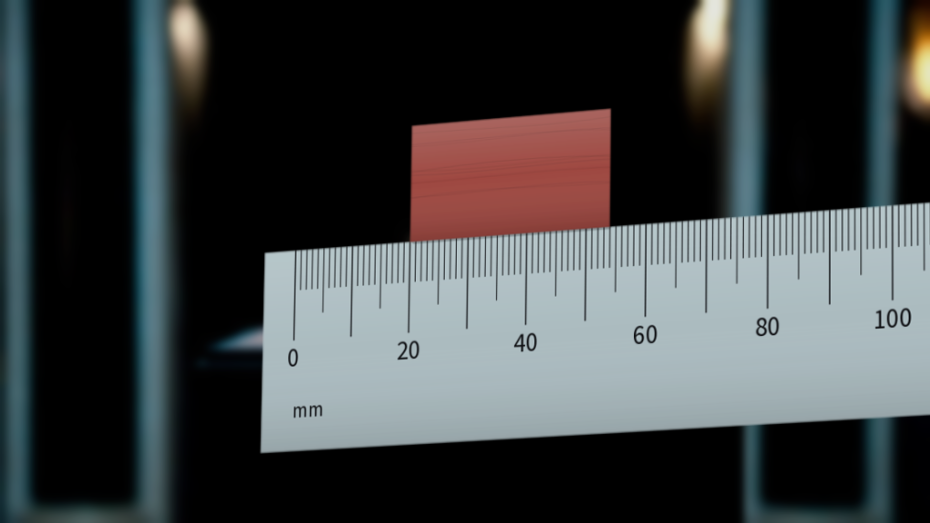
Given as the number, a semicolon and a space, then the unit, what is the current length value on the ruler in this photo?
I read 34; mm
